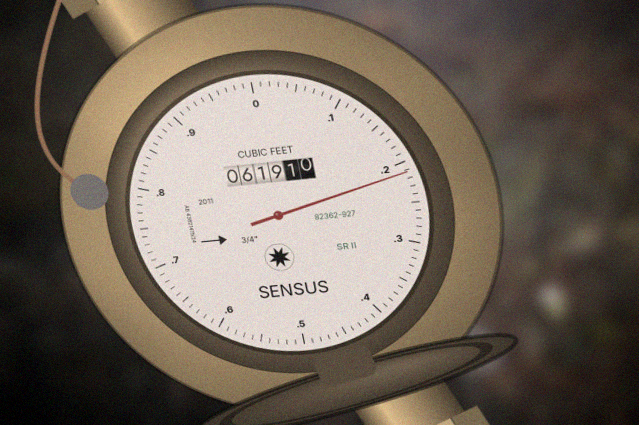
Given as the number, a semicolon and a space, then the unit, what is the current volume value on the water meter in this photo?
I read 61910.21; ft³
